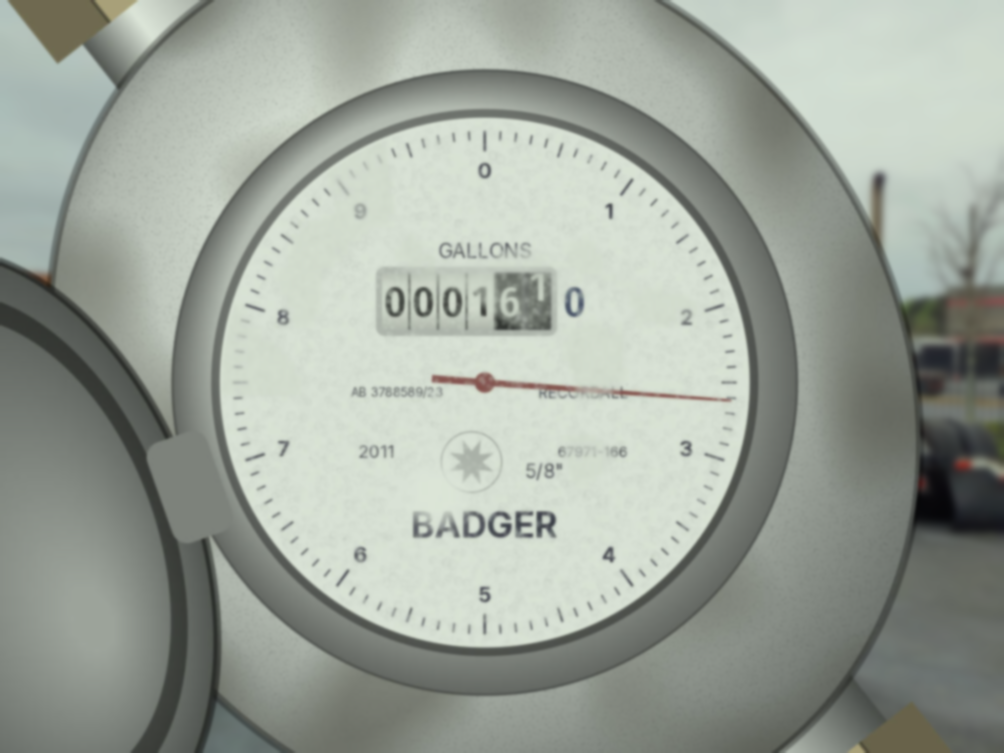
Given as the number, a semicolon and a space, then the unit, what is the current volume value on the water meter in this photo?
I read 1612.6; gal
